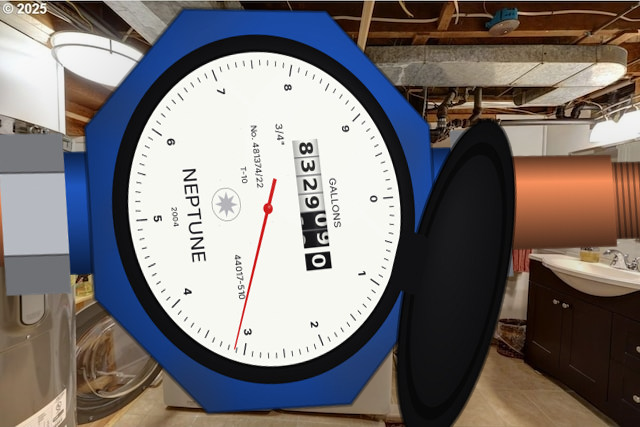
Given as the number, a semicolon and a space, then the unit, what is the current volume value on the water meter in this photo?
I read 8329093.1; gal
